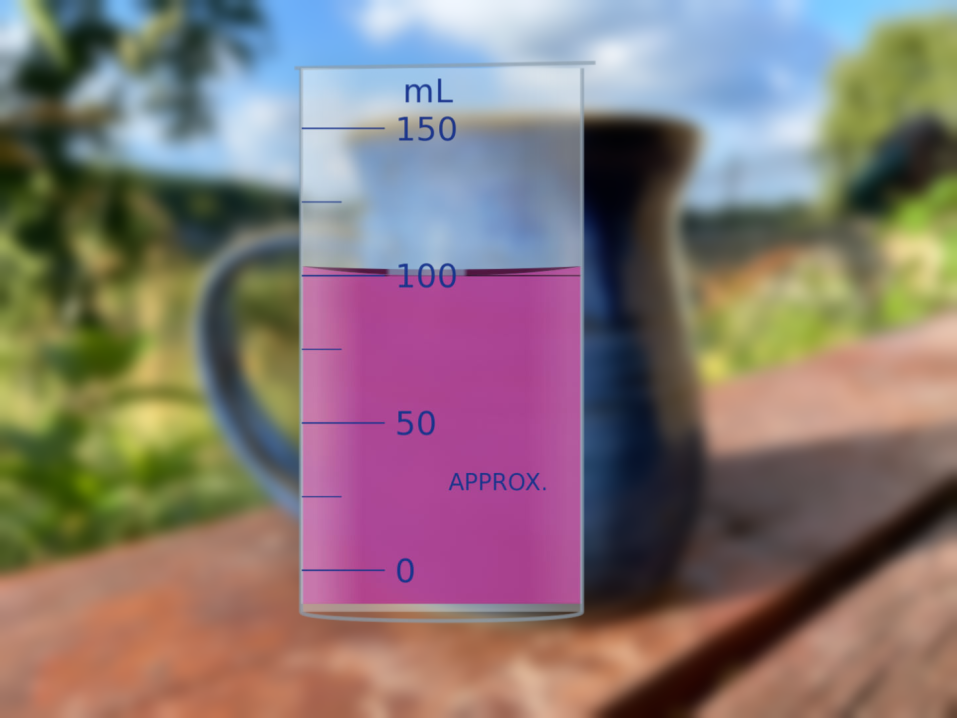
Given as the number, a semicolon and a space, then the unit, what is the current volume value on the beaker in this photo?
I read 100; mL
